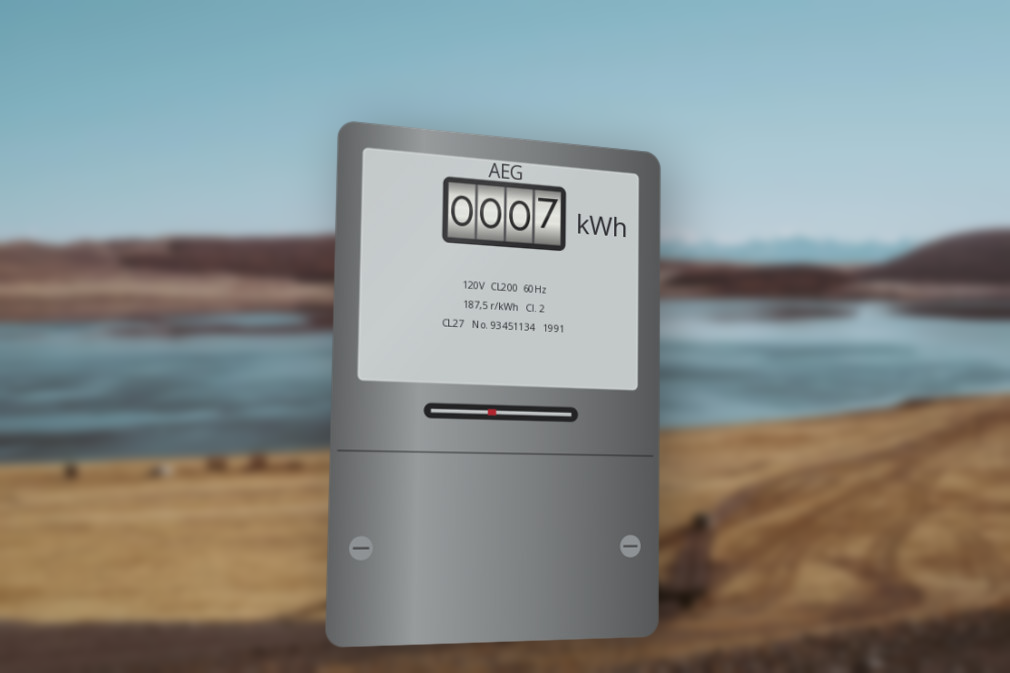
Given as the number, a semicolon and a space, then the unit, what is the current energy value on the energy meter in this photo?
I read 7; kWh
